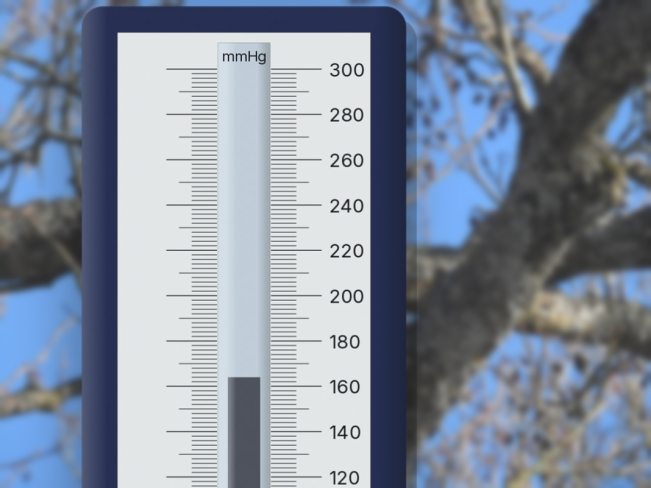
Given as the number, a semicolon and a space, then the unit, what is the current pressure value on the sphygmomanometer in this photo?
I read 164; mmHg
